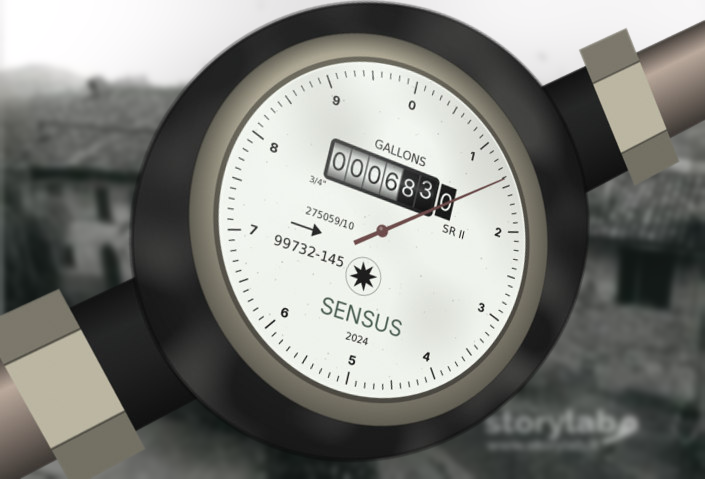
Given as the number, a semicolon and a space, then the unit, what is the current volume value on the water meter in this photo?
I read 6831.4; gal
